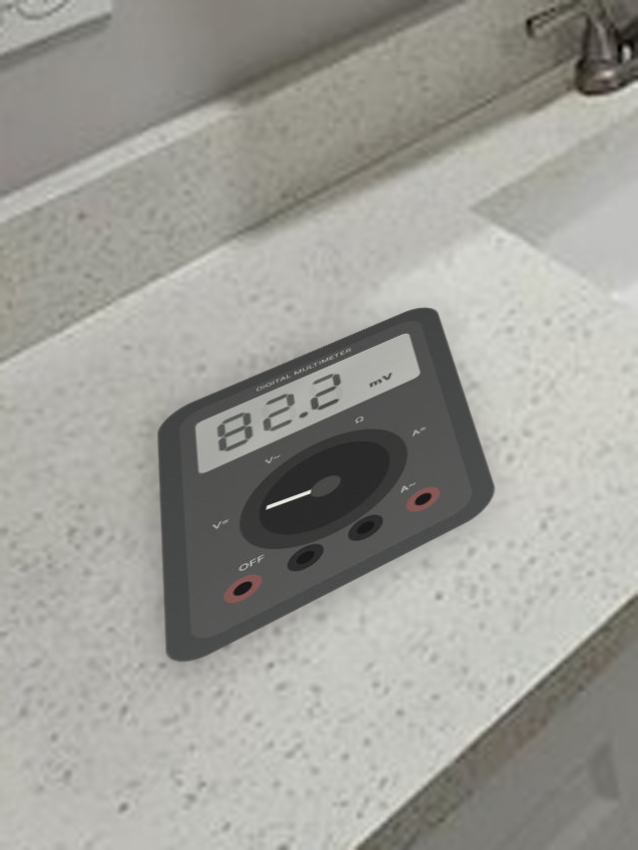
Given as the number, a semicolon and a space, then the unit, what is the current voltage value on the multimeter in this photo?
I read 82.2; mV
